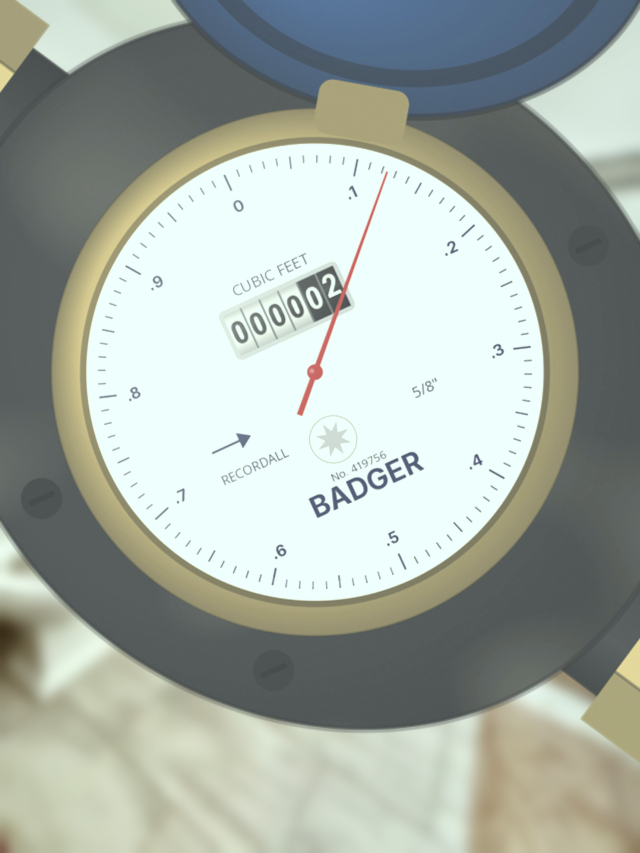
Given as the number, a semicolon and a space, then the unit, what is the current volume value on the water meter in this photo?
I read 2.12; ft³
